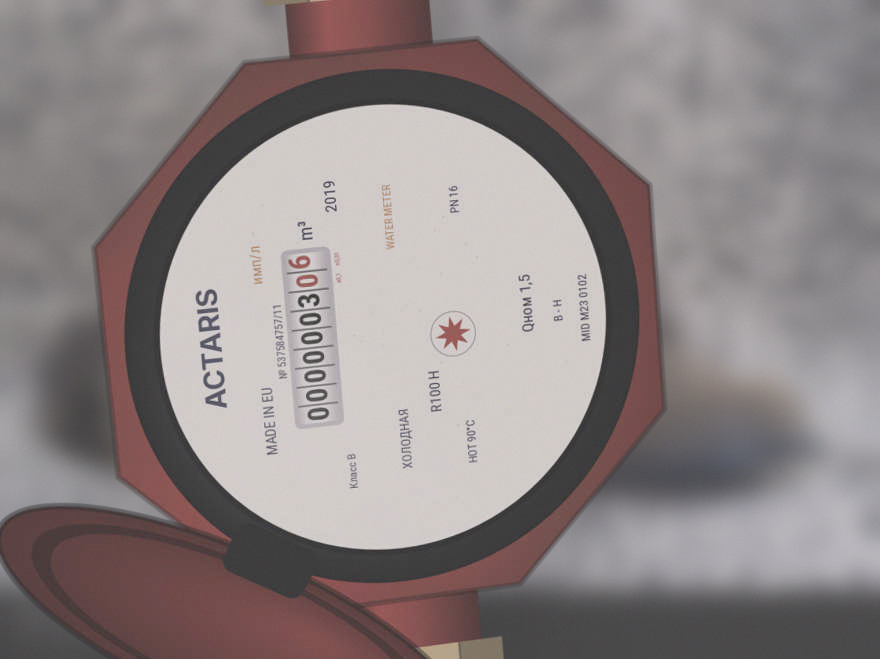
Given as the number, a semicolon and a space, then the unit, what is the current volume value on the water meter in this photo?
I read 3.06; m³
